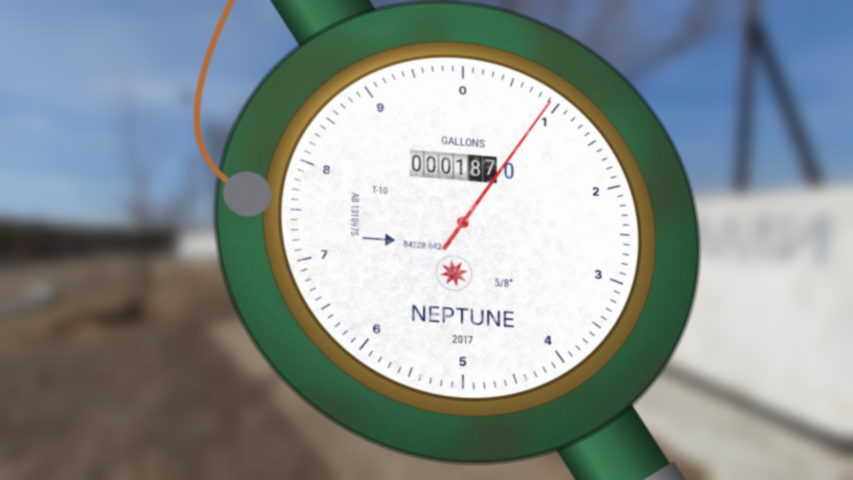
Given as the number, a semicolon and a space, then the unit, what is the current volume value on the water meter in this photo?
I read 1870.9; gal
